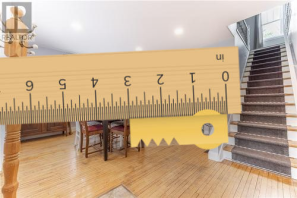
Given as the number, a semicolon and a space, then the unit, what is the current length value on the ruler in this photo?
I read 3; in
